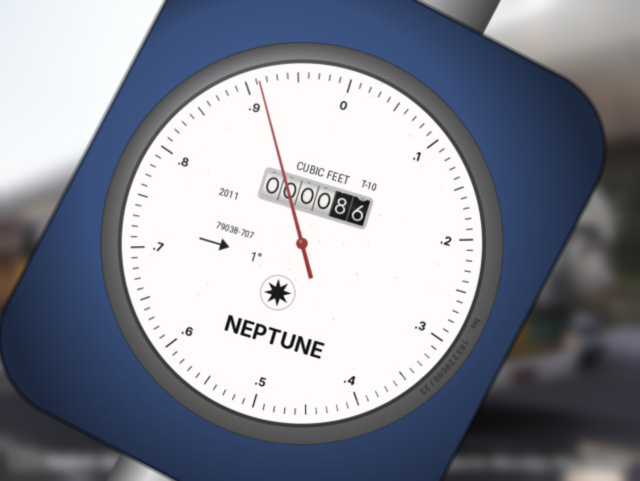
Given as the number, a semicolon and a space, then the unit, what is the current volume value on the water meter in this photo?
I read 85.91; ft³
